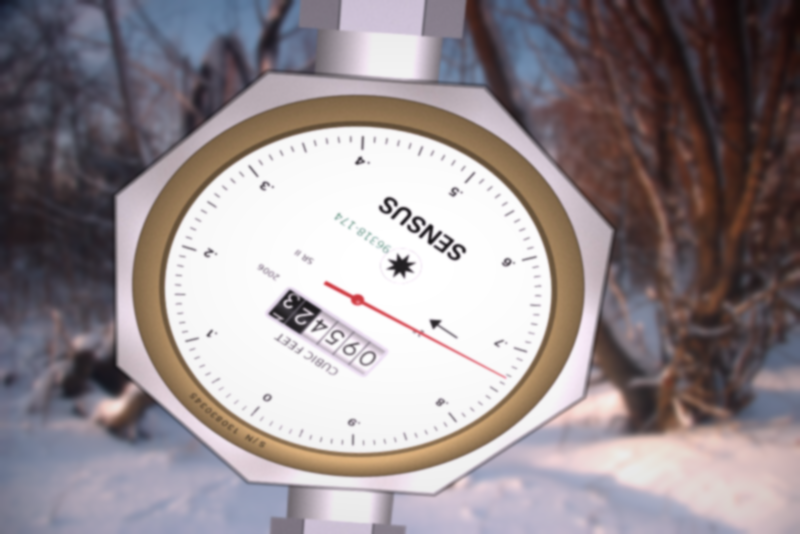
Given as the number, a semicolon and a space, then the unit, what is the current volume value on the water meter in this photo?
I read 95422.73; ft³
